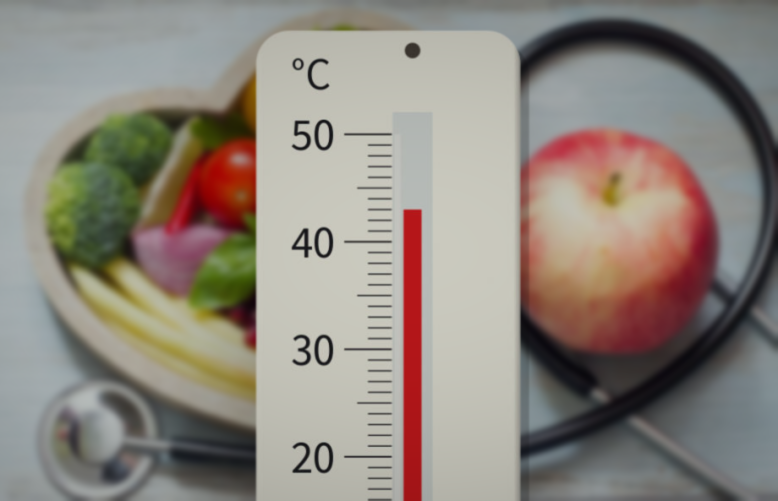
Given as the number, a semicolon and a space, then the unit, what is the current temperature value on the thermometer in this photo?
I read 43; °C
